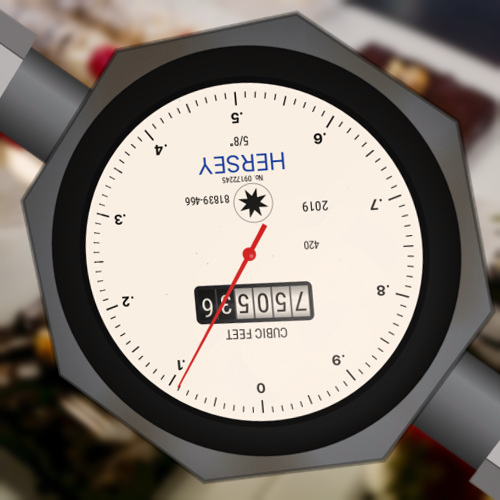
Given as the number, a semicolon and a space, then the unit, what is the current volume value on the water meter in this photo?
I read 750536.09; ft³
